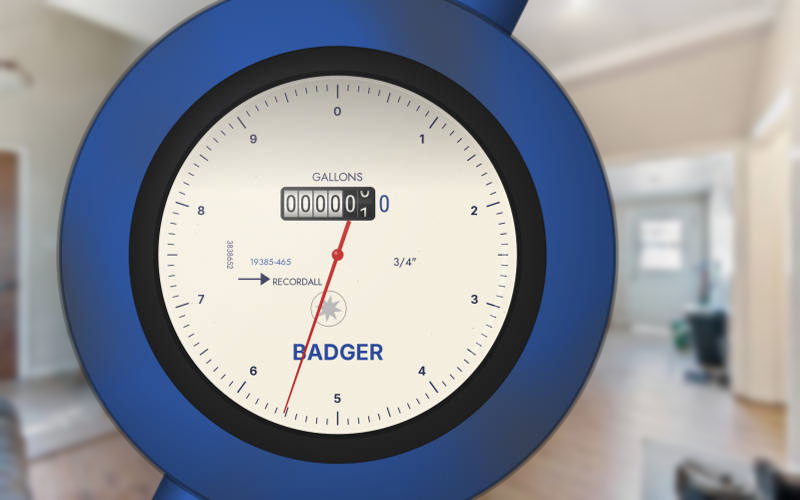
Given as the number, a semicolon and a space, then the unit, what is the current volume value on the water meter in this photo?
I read 5.5; gal
